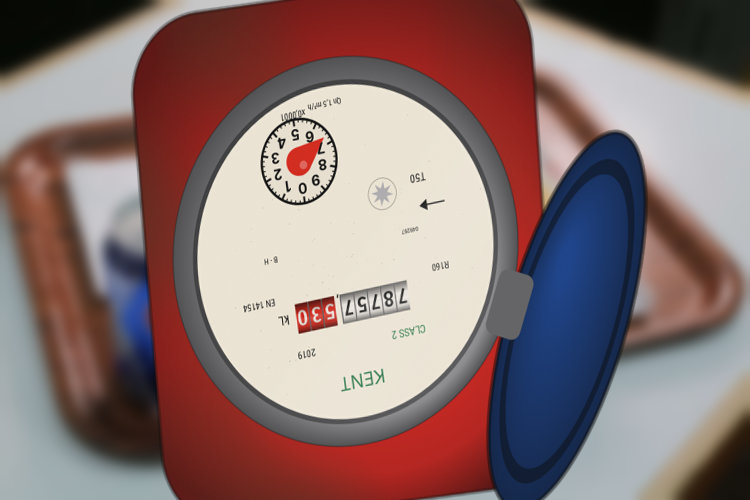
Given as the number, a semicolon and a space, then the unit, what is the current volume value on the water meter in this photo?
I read 78757.5306; kL
